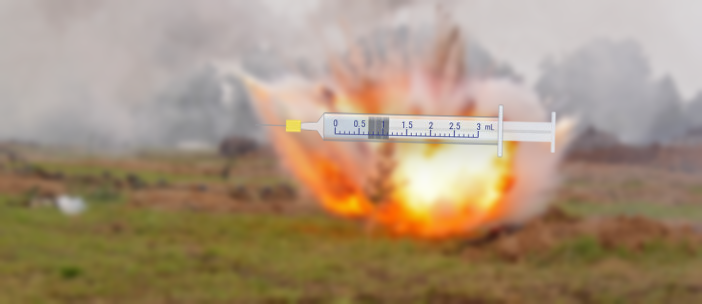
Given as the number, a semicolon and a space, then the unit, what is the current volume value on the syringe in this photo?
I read 0.7; mL
